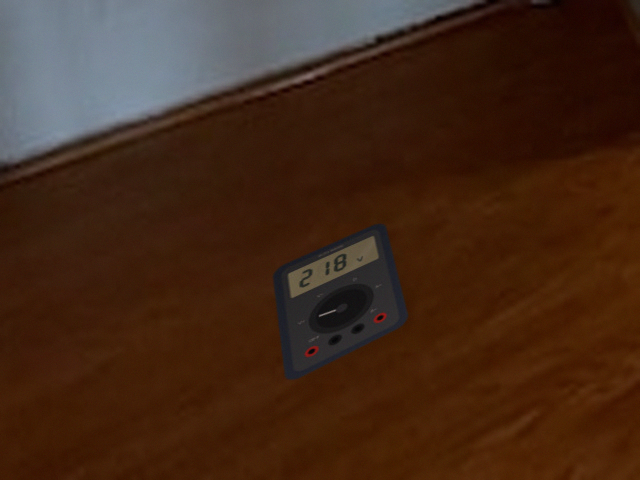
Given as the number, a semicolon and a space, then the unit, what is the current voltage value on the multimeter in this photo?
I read 218; V
